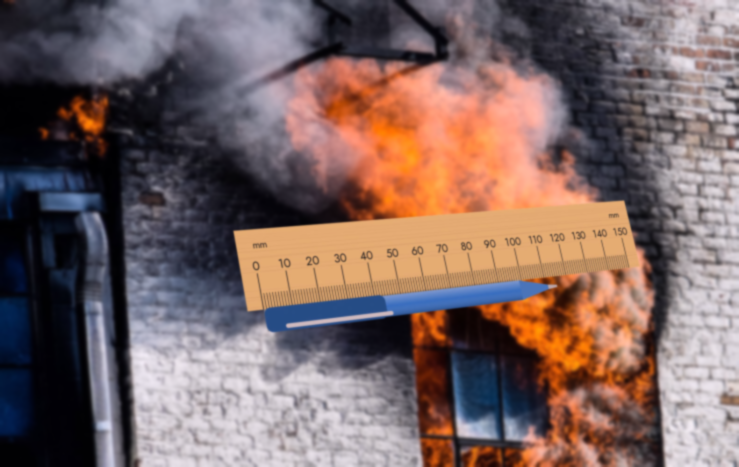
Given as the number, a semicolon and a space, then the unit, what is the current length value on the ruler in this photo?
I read 115; mm
